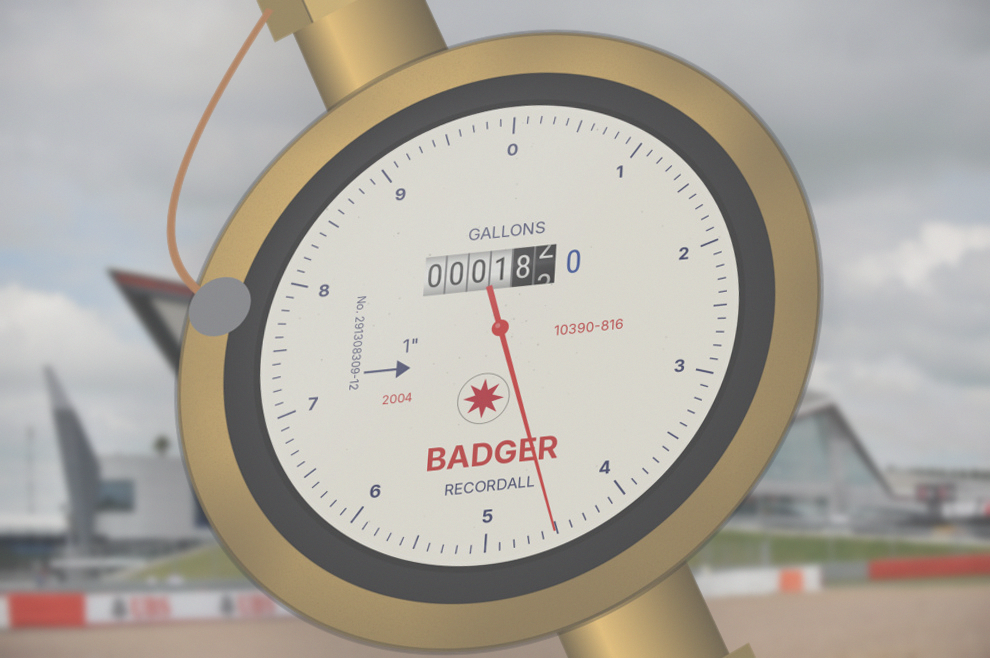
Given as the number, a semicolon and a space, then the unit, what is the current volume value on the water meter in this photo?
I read 1824.5; gal
